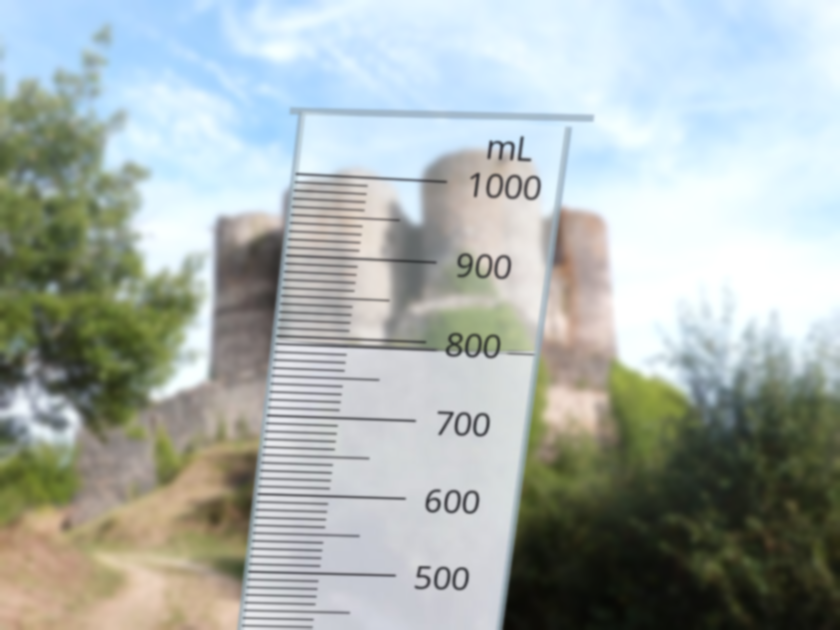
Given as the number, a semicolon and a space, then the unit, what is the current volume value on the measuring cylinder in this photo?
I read 790; mL
